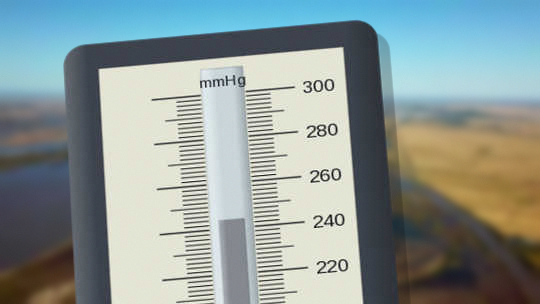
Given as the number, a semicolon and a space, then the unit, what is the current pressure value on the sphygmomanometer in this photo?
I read 244; mmHg
